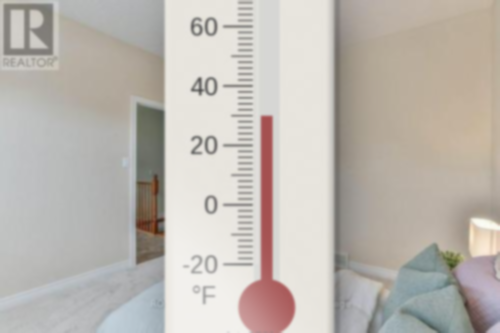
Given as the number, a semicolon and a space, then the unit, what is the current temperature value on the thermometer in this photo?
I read 30; °F
